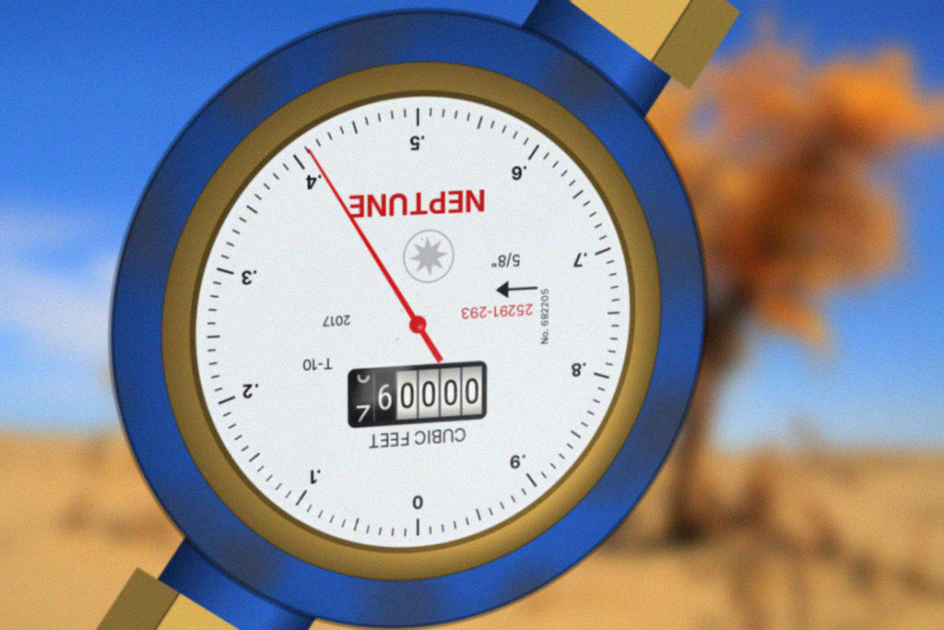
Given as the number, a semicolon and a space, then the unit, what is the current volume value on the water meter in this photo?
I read 92.41; ft³
